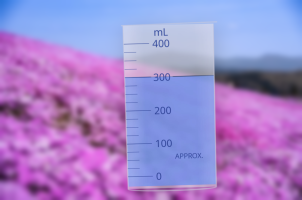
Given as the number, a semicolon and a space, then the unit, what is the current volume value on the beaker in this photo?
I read 300; mL
